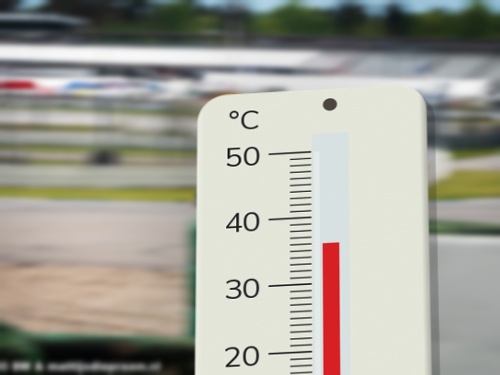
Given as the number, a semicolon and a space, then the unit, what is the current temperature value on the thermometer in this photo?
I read 36; °C
